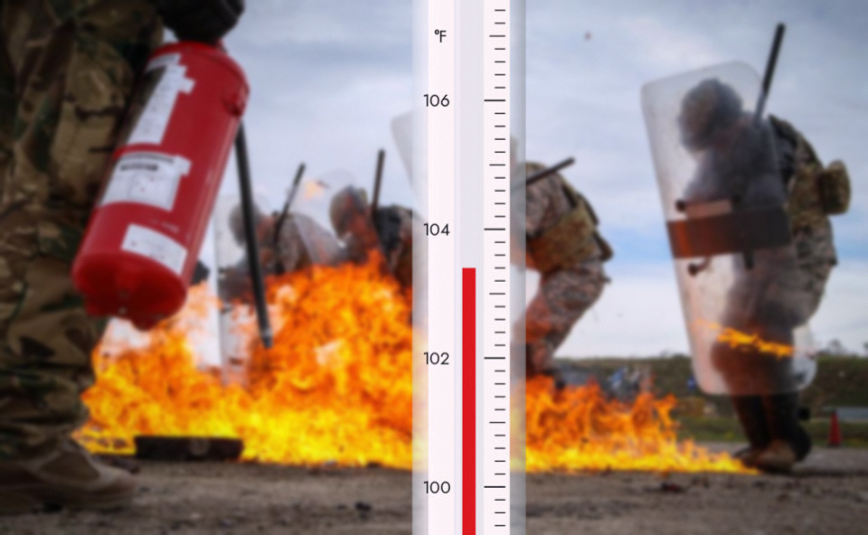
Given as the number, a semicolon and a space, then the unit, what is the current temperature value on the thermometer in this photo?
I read 103.4; °F
